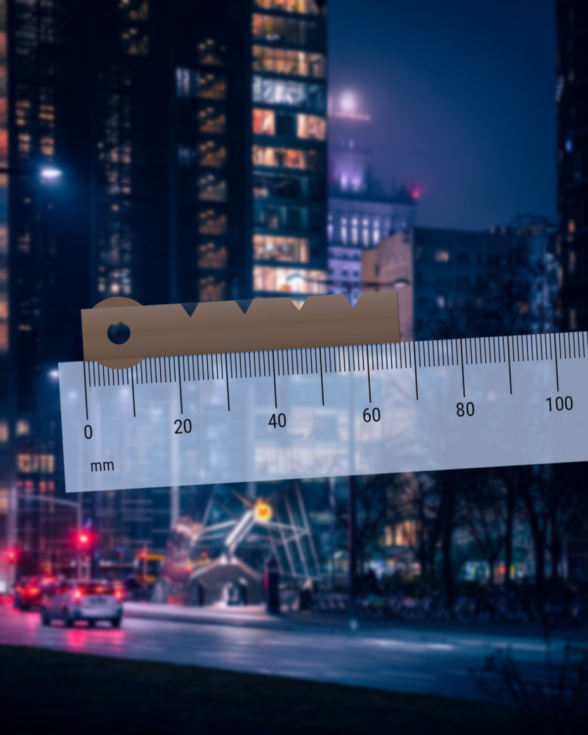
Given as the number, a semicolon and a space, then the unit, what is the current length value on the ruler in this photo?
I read 67; mm
